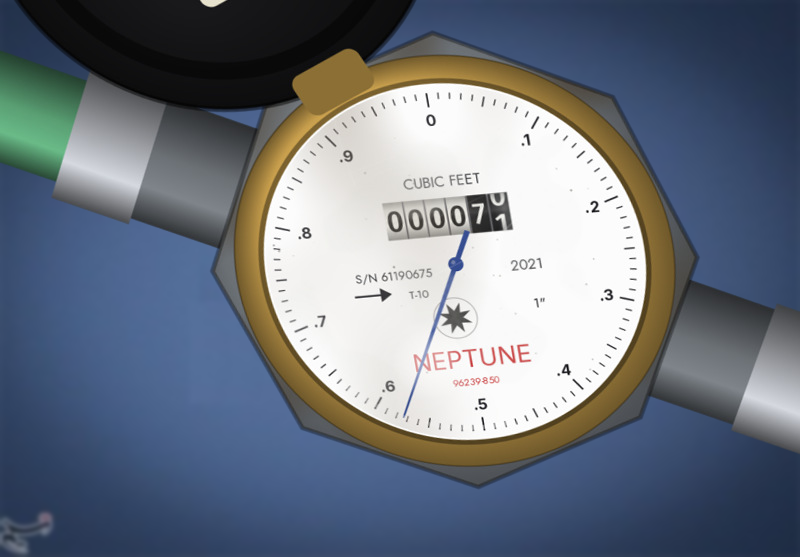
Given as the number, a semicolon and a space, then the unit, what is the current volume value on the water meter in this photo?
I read 70.57; ft³
